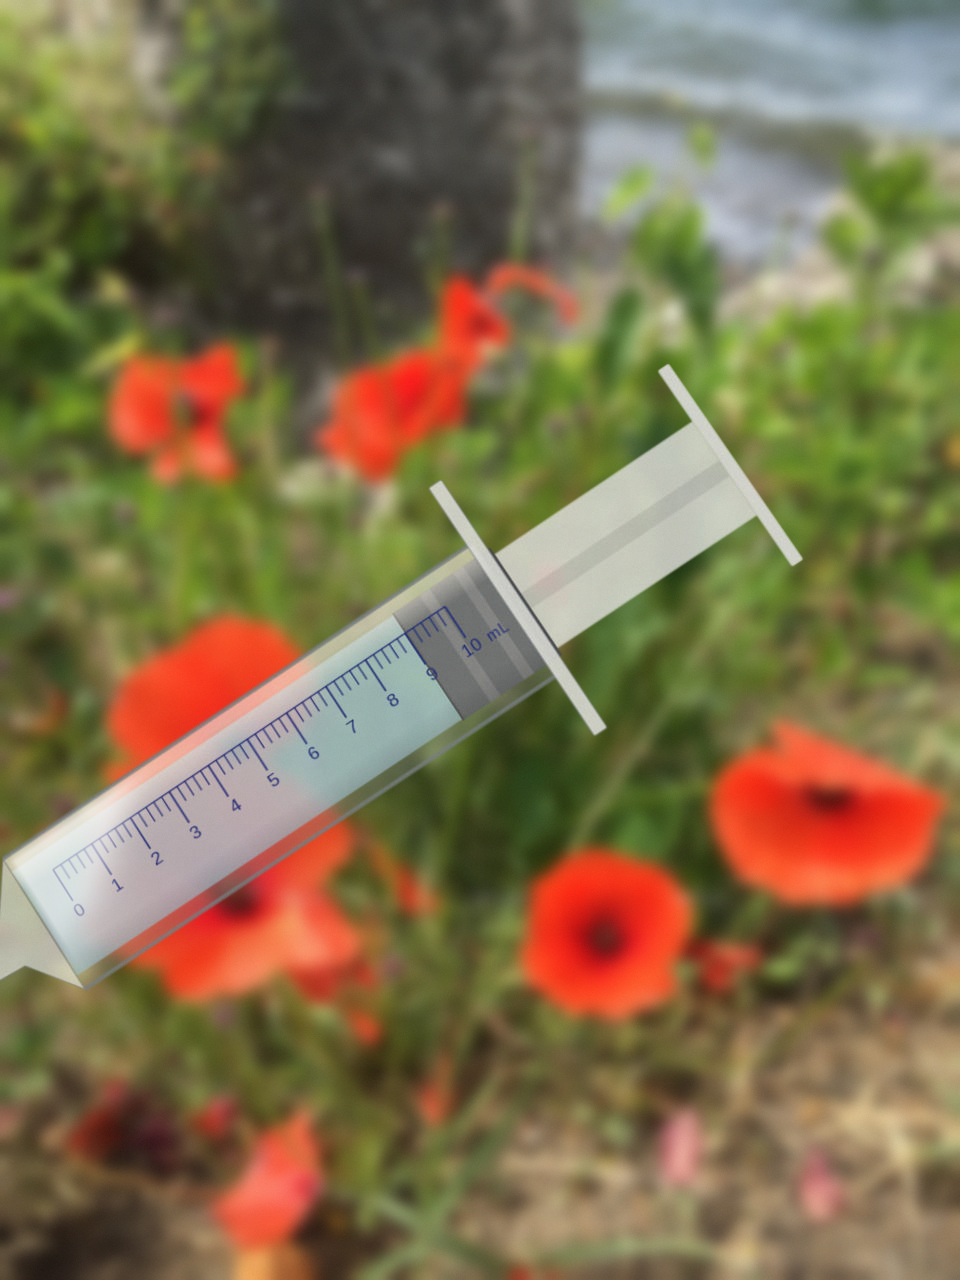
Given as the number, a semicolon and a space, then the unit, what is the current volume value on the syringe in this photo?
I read 9; mL
